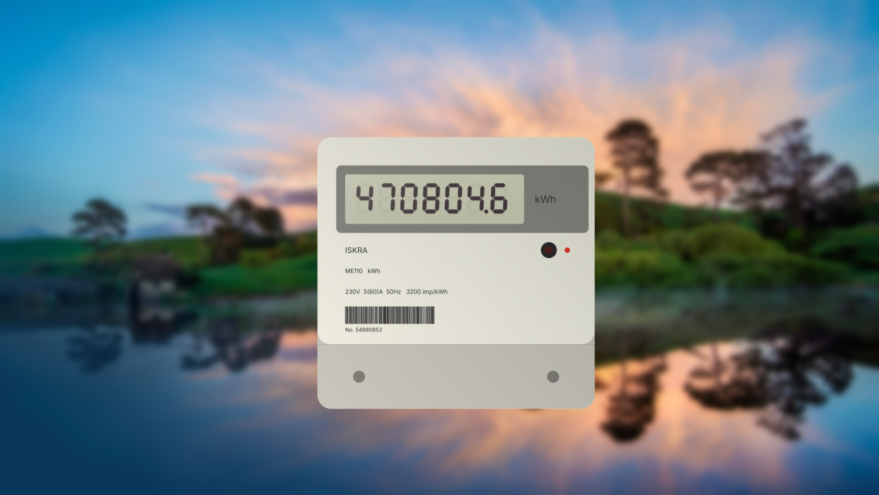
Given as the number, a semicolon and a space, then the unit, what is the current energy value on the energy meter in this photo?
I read 470804.6; kWh
